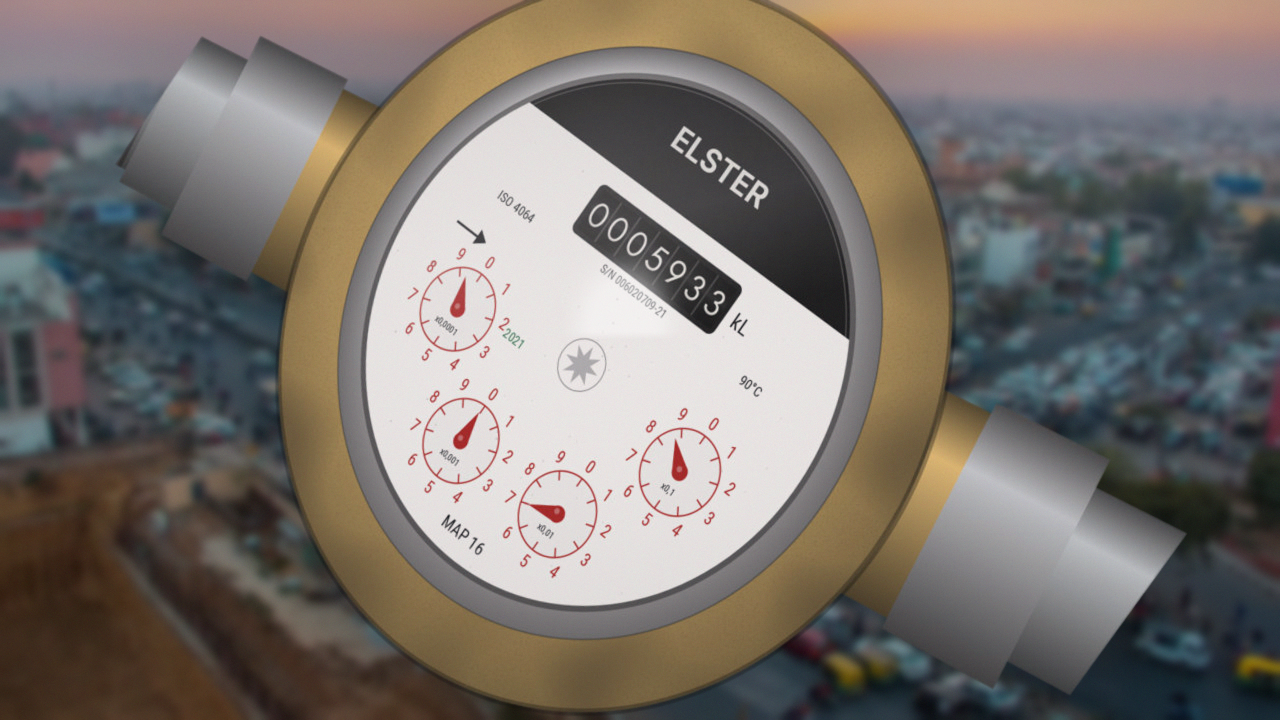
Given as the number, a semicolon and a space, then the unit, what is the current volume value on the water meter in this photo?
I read 5933.8699; kL
